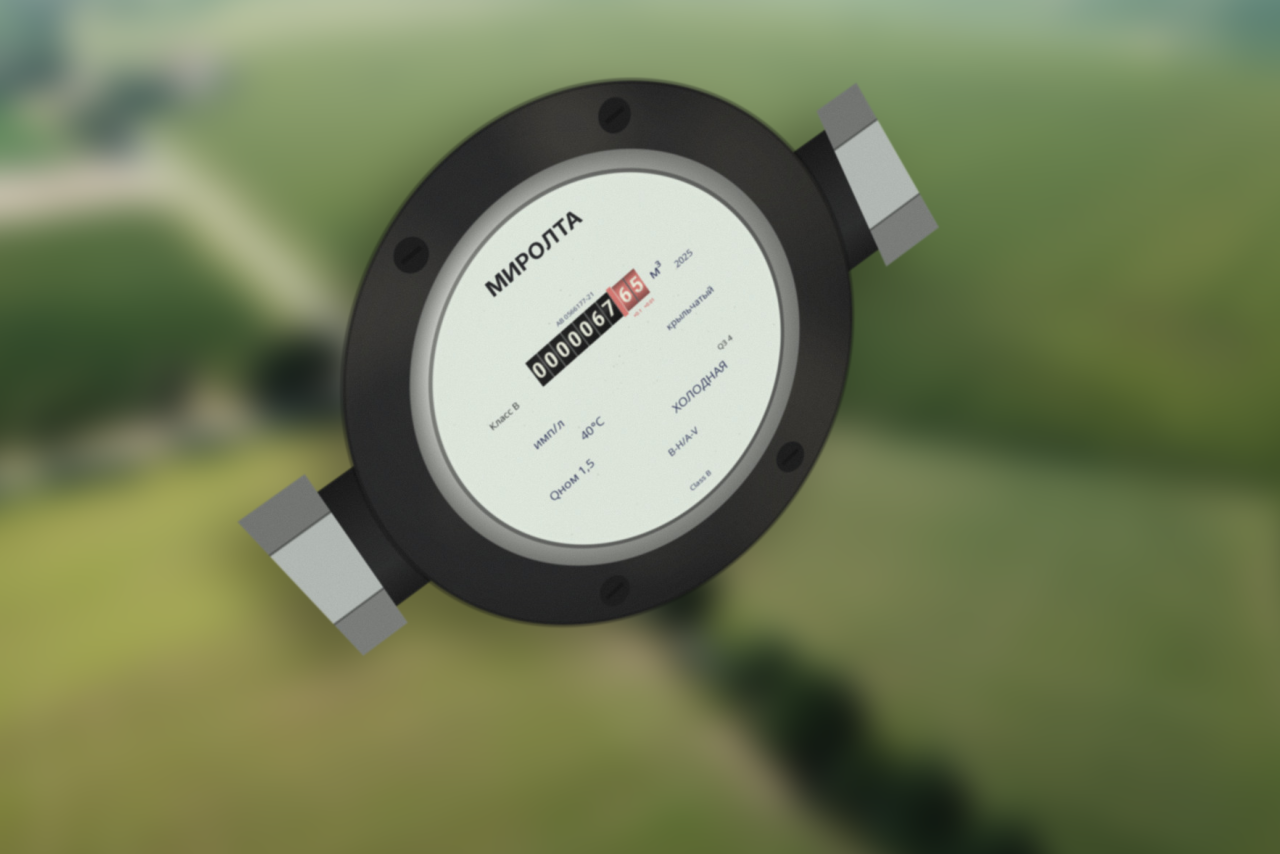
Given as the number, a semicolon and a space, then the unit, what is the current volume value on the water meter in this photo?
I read 67.65; m³
